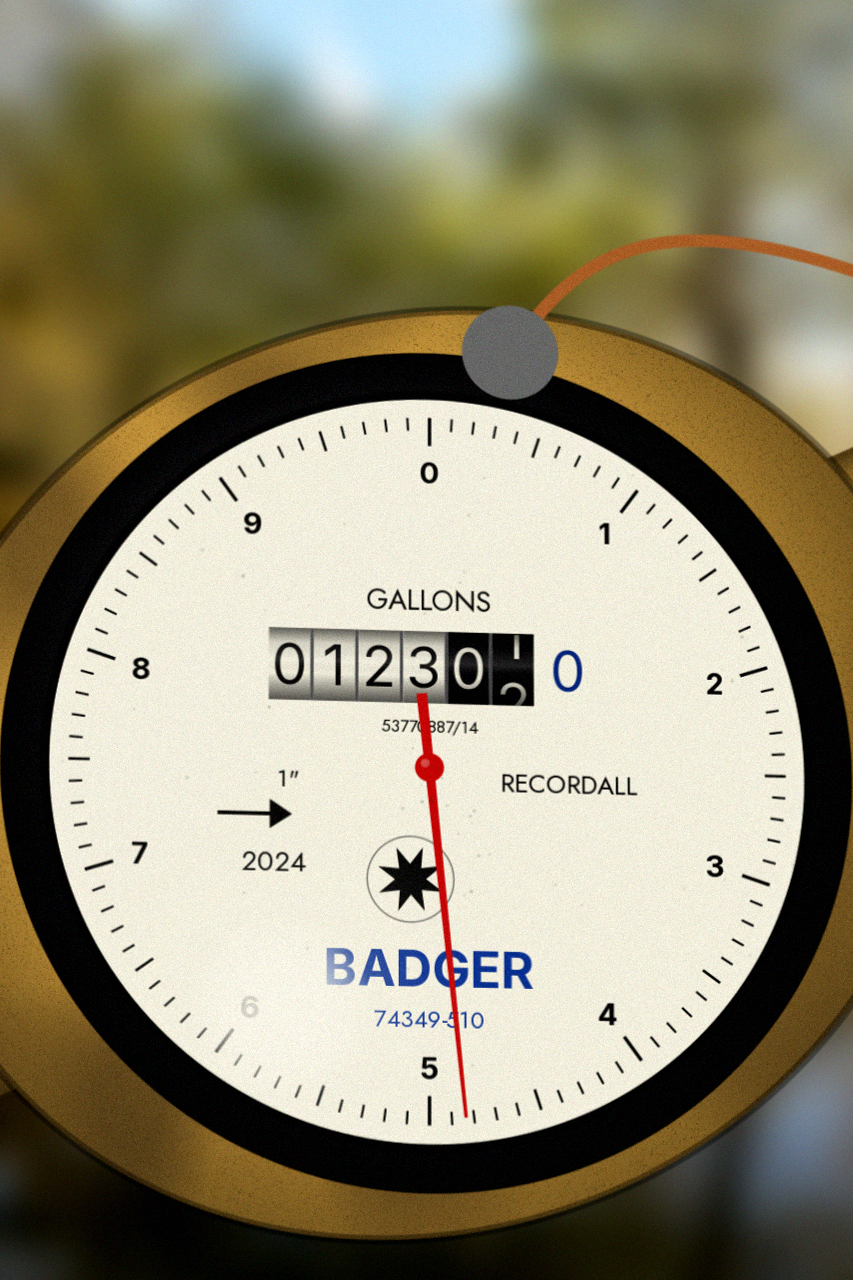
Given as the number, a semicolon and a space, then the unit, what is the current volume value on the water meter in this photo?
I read 123014.8; gal
